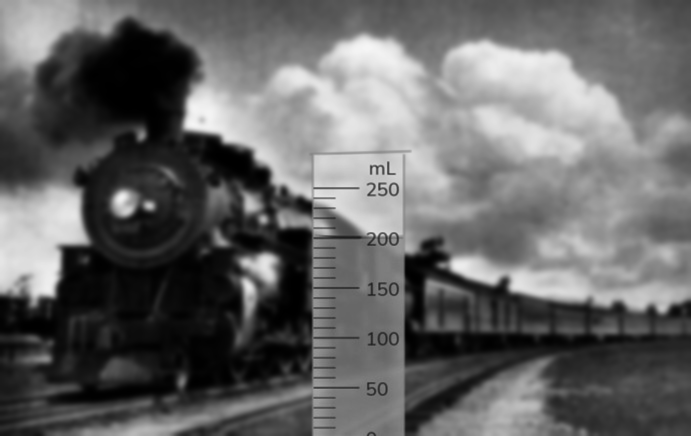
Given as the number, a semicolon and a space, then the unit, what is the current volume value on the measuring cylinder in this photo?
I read 200; mL
